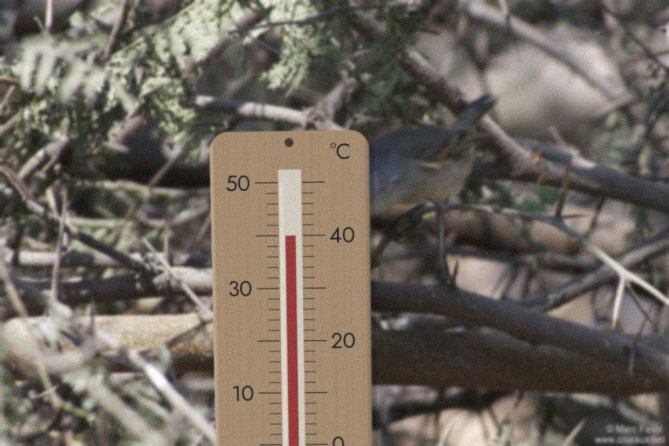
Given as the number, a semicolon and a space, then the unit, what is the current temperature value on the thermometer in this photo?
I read 40; °C
